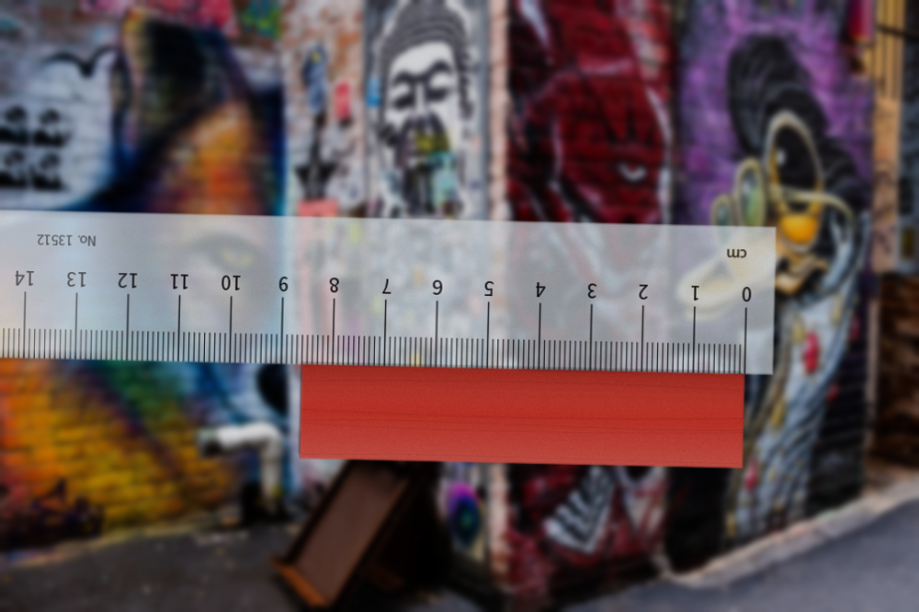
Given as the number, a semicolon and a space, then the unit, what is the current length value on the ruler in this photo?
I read 8.6; cm
